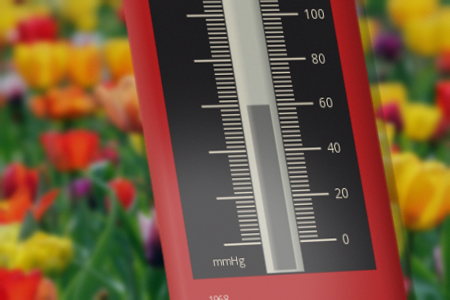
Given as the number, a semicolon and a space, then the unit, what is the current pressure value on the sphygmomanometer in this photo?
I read 60; mmHg
